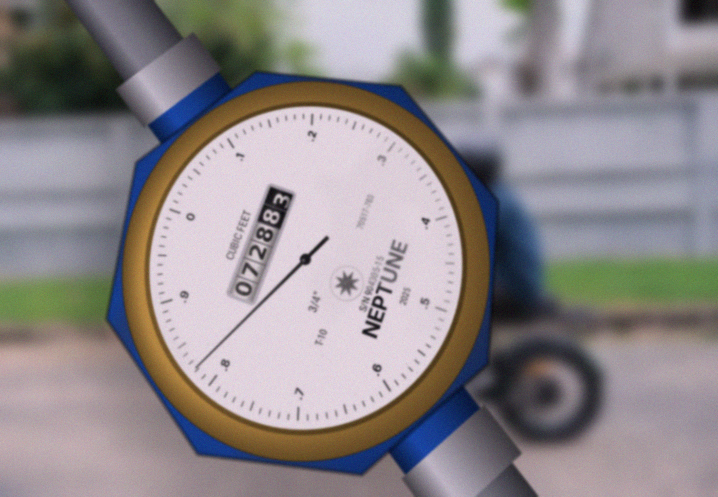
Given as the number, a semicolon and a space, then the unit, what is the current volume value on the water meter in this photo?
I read 72882.82; ft³
